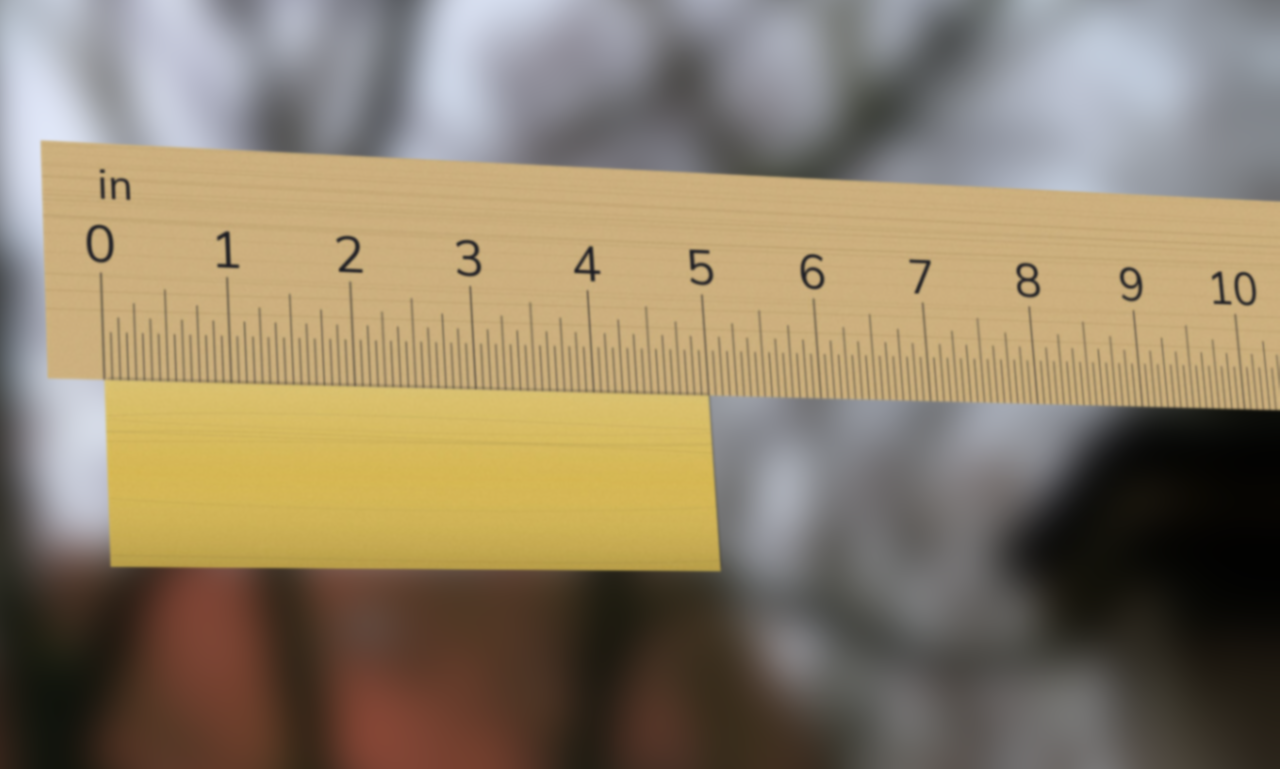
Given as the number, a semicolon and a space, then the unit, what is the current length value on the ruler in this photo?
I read 5; in
